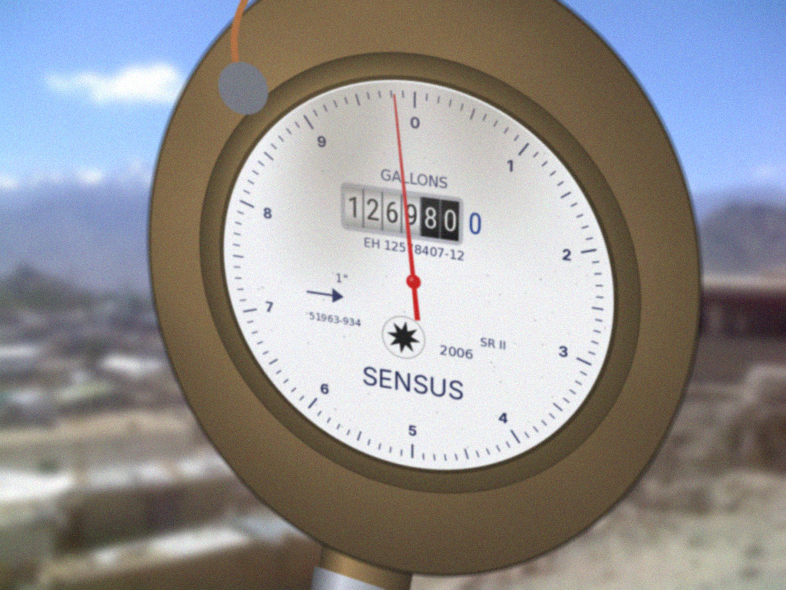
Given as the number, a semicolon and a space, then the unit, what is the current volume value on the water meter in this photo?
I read 1269799.8; gal
